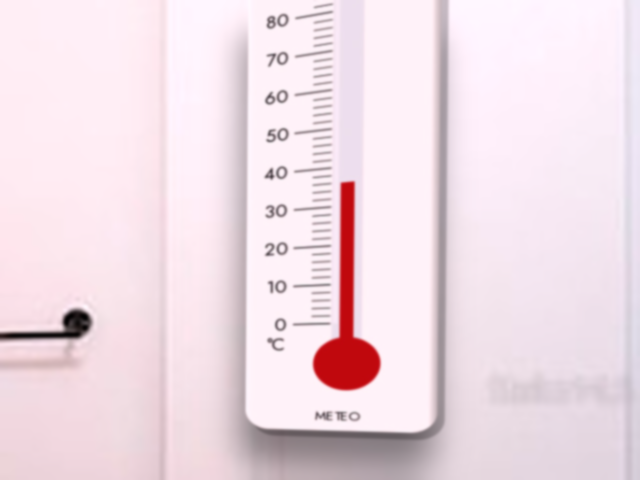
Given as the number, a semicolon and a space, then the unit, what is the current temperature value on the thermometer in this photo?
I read 36; °C
